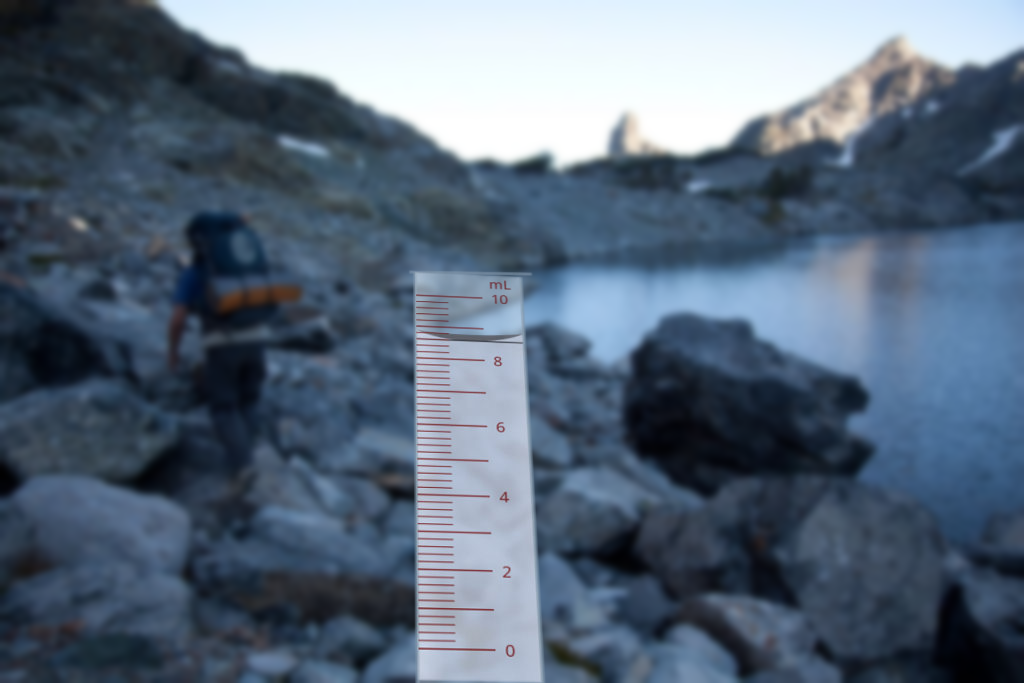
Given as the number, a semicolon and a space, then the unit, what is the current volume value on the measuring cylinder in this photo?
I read 8.6; mL
